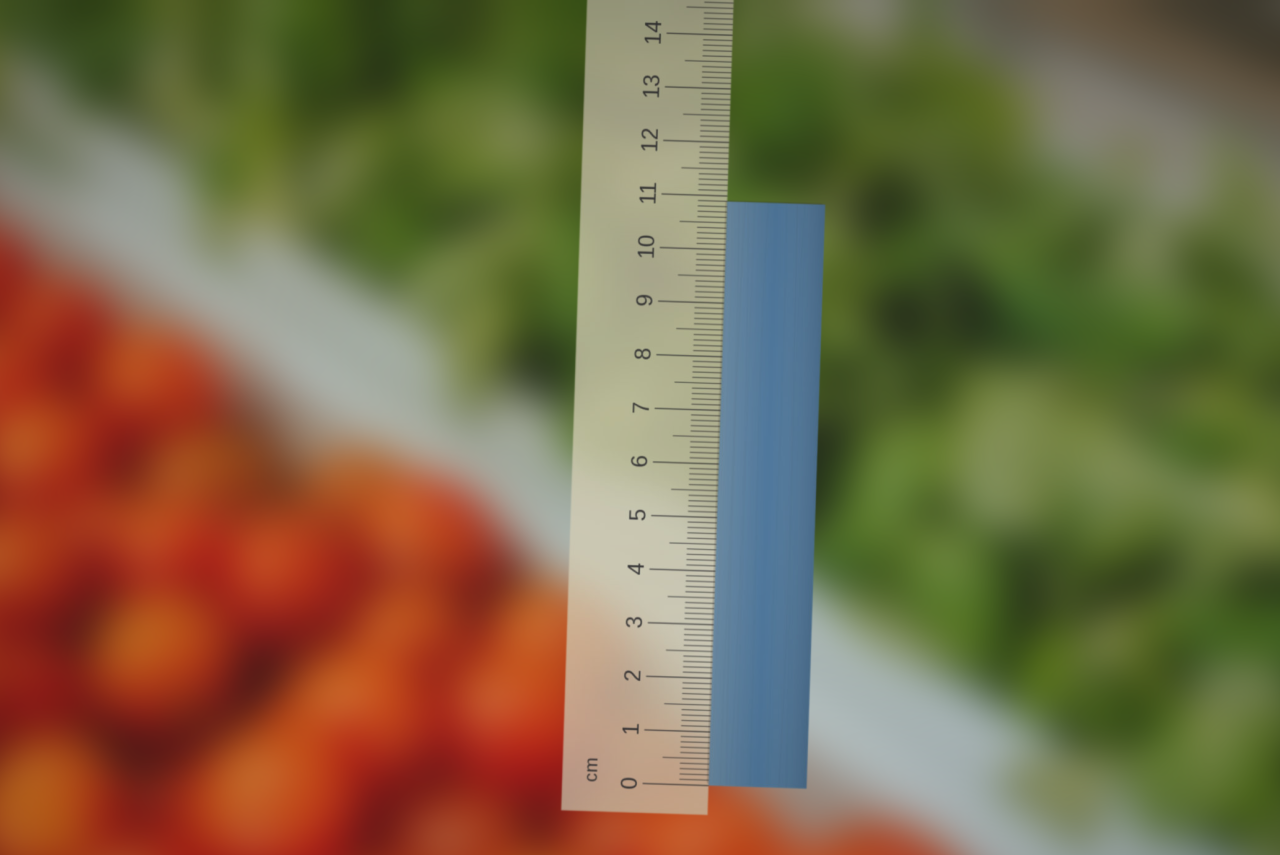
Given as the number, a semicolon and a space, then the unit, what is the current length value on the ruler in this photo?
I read 10.9; cm
